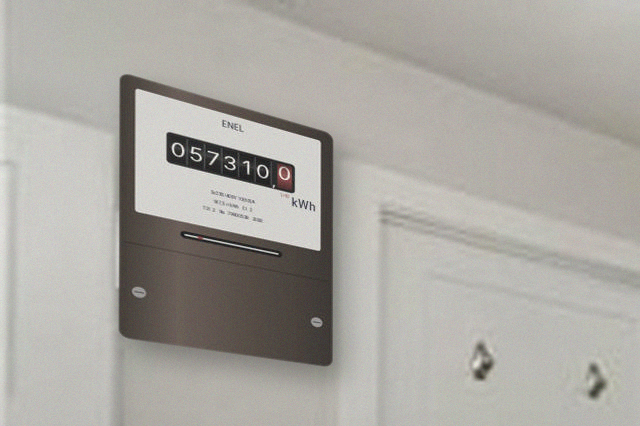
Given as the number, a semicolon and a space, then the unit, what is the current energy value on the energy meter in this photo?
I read 57310.0; kWh
